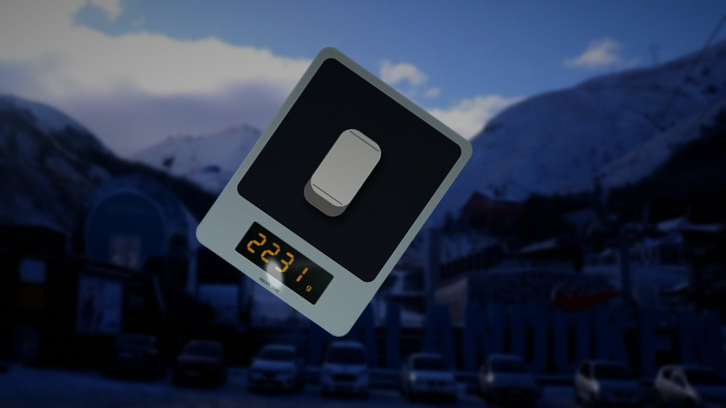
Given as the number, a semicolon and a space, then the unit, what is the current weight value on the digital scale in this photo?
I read 2231; g
